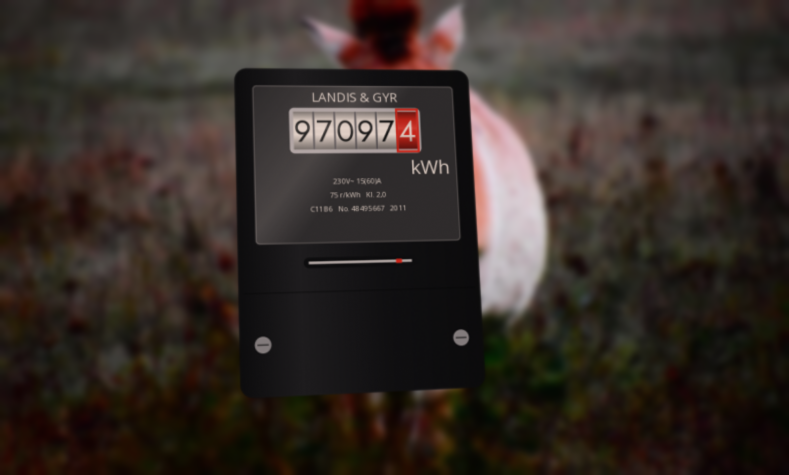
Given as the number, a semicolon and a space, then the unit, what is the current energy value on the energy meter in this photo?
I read 97097.4; kWh
